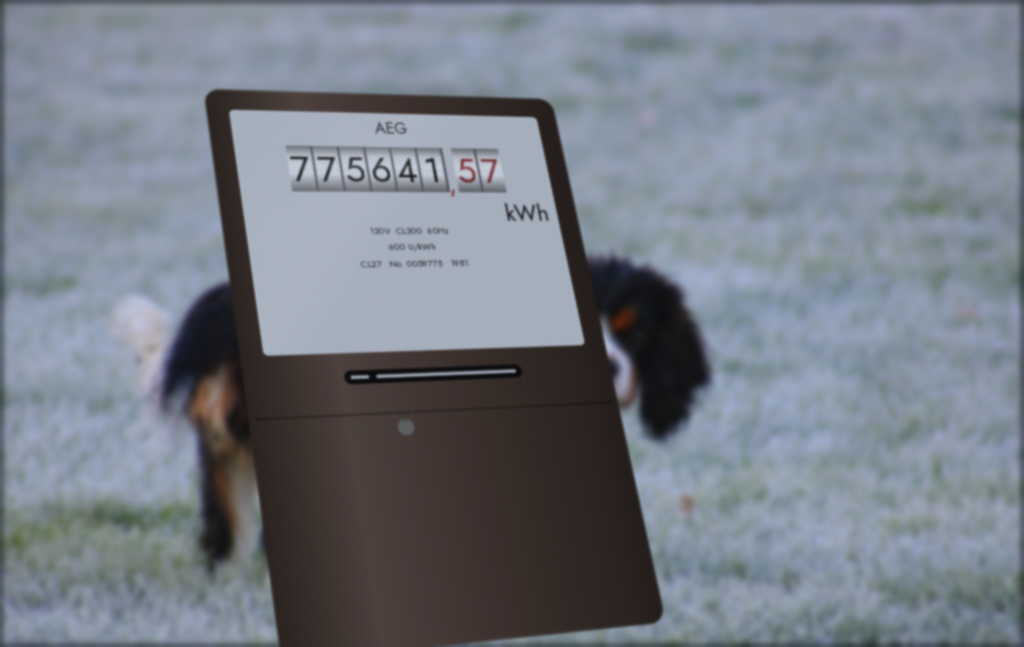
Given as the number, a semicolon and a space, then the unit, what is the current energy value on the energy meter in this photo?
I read 775641.57; kWh
